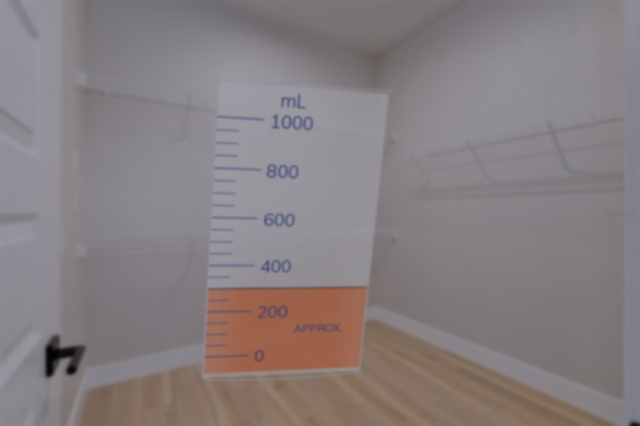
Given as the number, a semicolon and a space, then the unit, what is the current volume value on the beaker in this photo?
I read 300; mL
